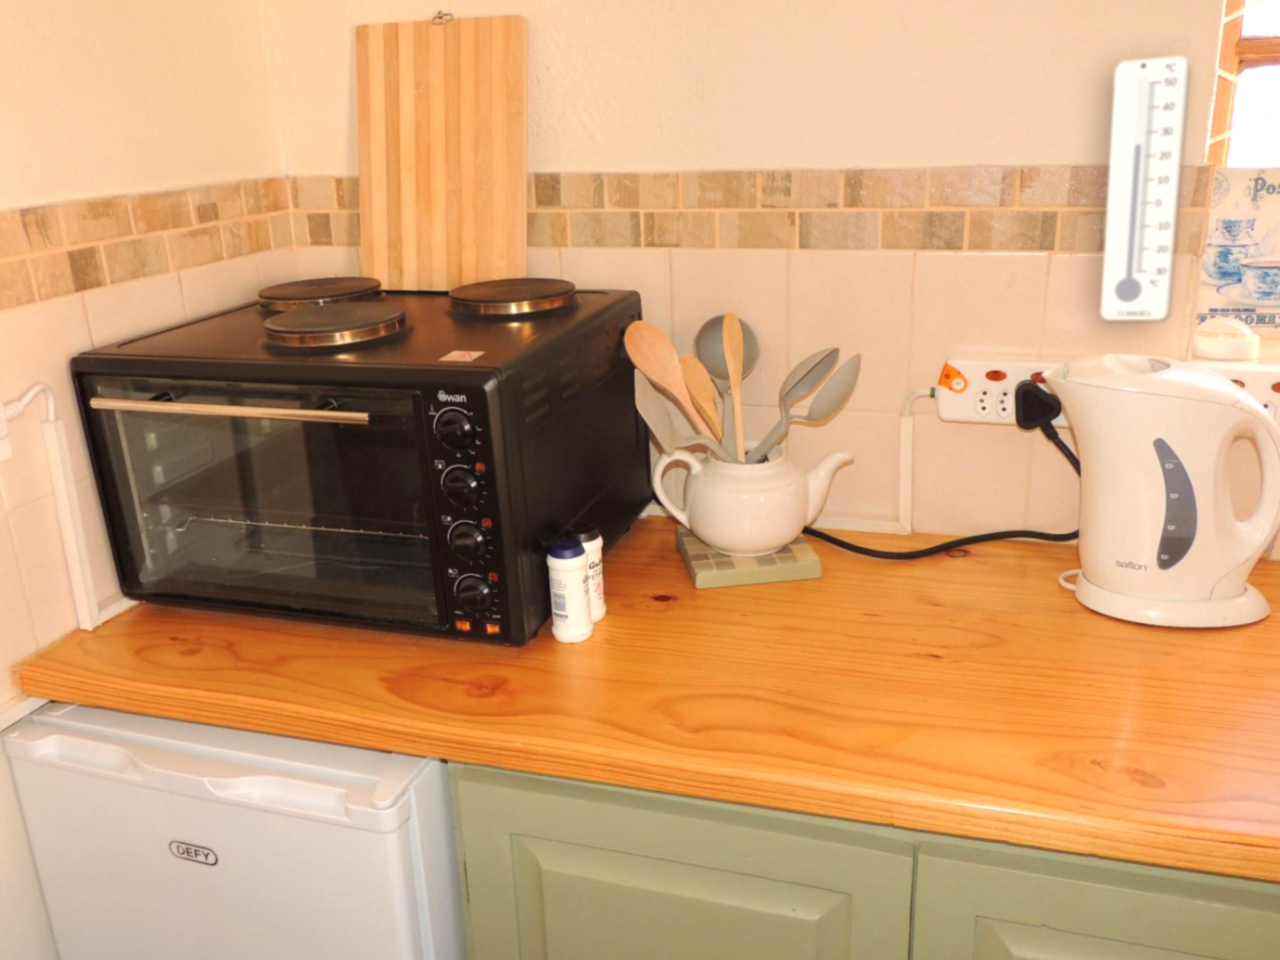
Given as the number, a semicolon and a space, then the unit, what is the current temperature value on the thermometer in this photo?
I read 25; °C
